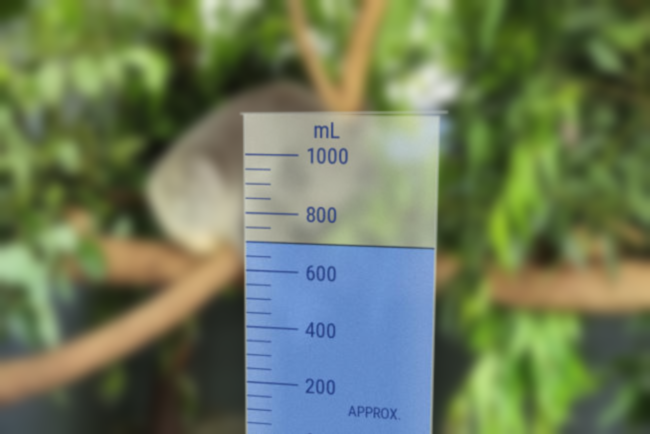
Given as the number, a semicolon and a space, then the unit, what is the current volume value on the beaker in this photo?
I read 700; mL
